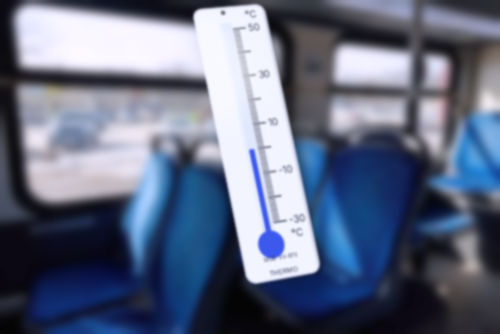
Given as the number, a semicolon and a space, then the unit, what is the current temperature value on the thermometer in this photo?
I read 0; °C
